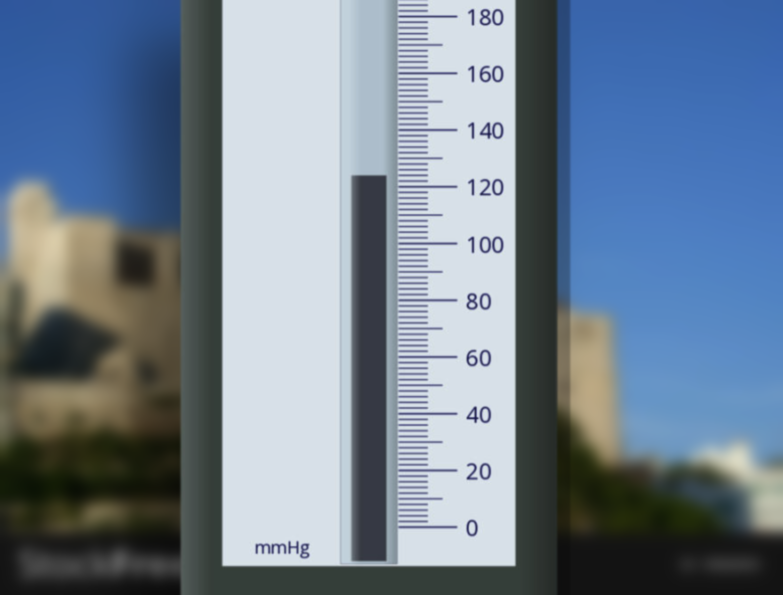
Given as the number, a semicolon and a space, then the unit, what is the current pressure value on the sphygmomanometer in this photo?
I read 124; mmHg
